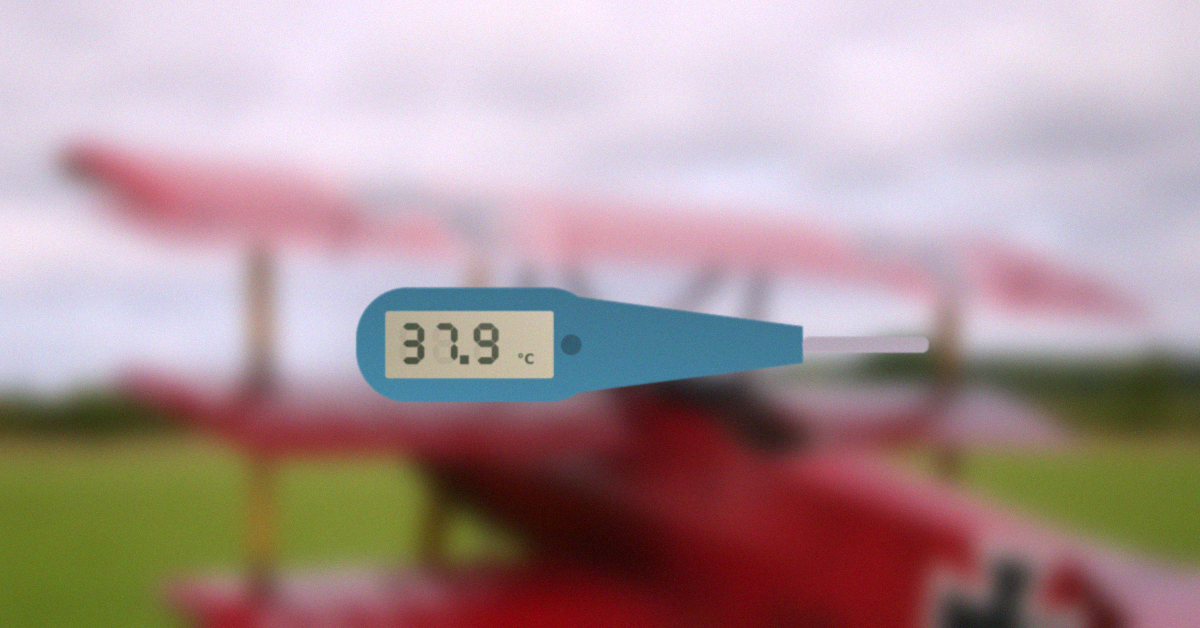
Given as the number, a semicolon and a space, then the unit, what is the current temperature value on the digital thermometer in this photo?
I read 37.9; °C
